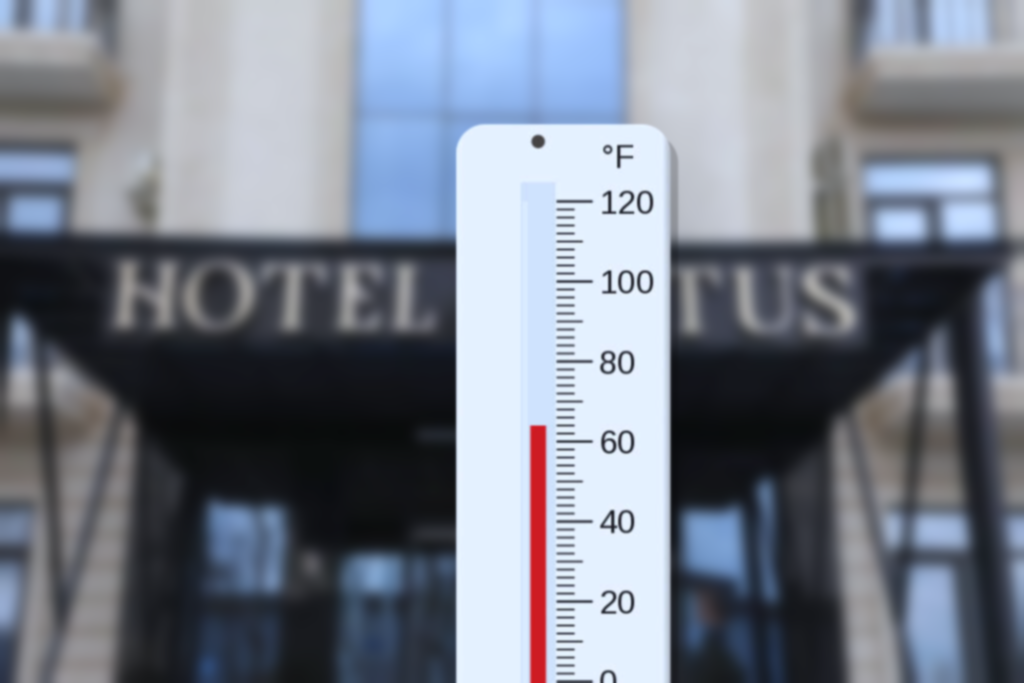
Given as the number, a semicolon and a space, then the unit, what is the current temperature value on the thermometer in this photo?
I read 64; °F
